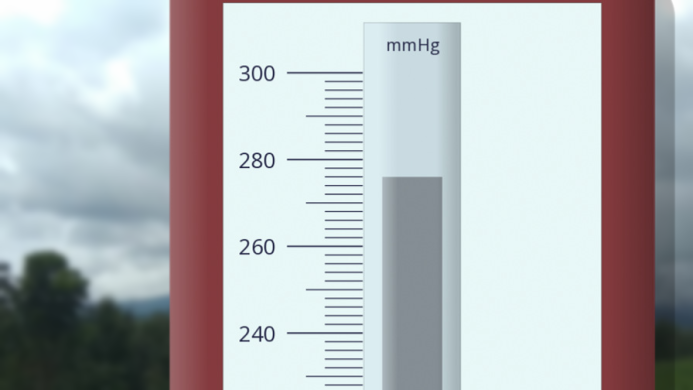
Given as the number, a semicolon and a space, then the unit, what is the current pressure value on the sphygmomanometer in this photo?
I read 276; mmHg
